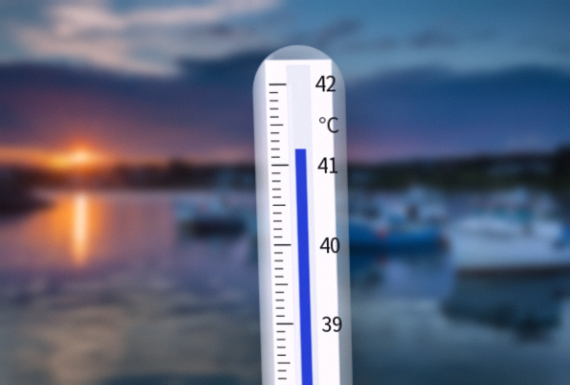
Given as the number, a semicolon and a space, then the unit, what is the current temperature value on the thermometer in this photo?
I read 41.2; °C
